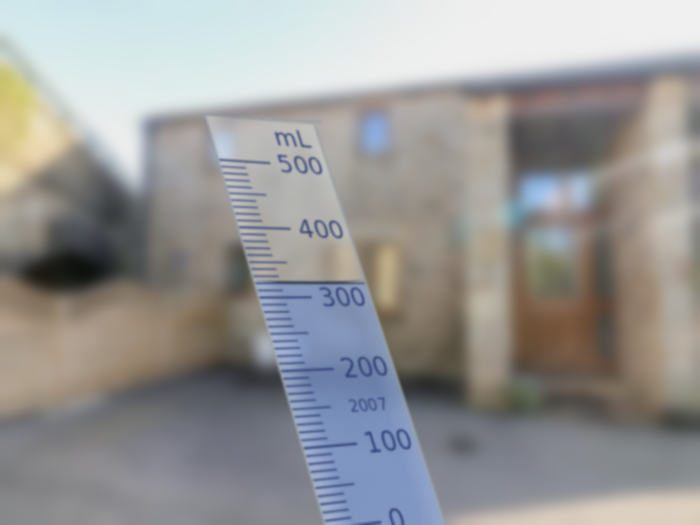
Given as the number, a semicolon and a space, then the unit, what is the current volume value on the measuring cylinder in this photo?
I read 320; mL
